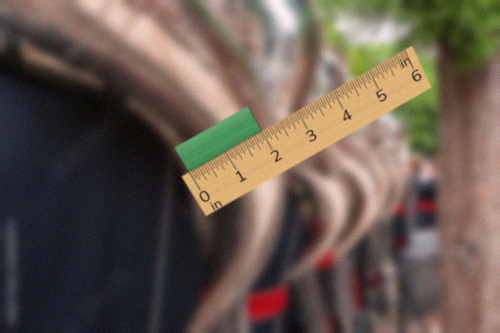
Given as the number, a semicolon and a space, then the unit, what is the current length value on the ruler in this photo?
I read 2; in
